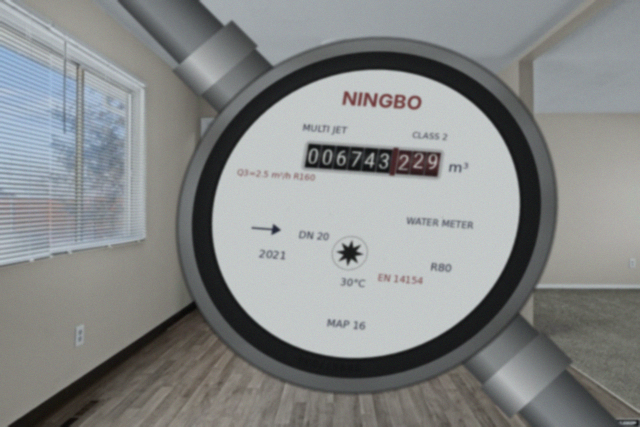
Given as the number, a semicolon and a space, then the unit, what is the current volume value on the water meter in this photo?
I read 6743.229; m³
